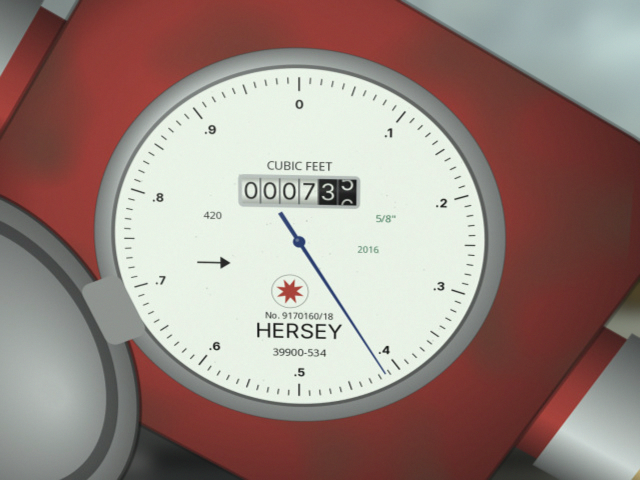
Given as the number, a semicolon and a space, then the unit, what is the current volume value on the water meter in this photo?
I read 735.41; ft³
